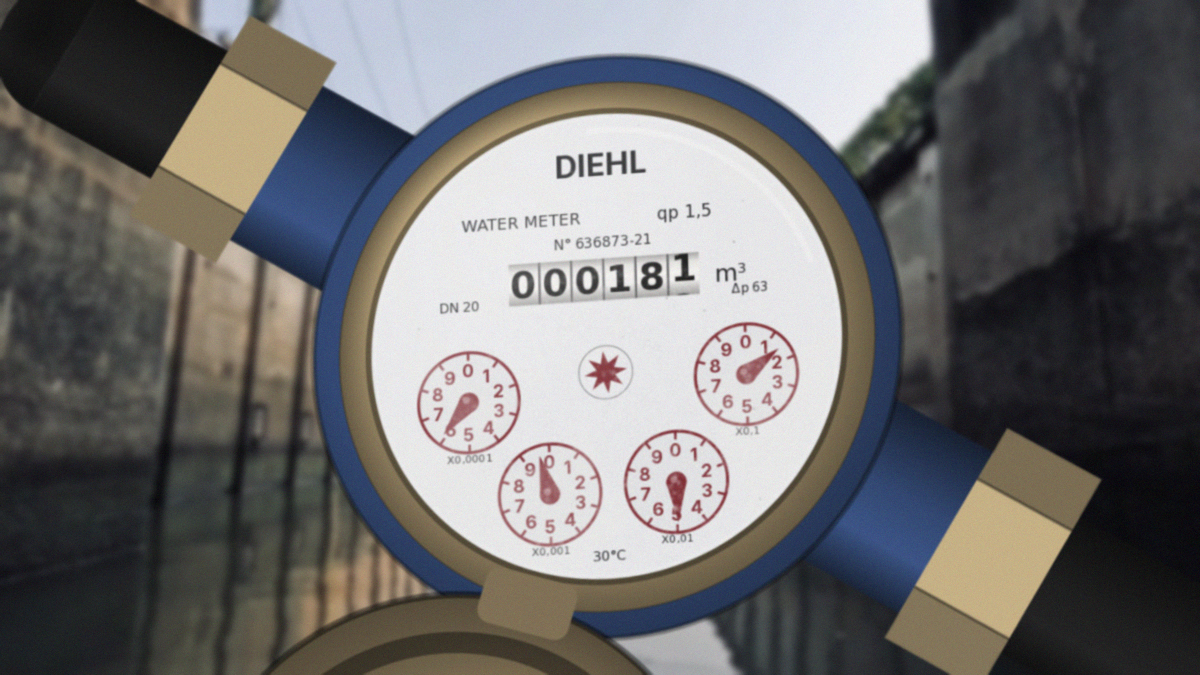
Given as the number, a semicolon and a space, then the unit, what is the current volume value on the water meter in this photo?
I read 181.1496; m³
